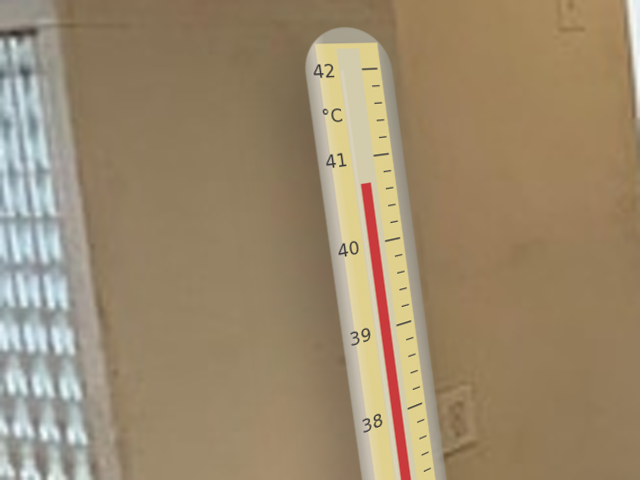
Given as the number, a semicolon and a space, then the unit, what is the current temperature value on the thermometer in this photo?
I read 40.7; °C
